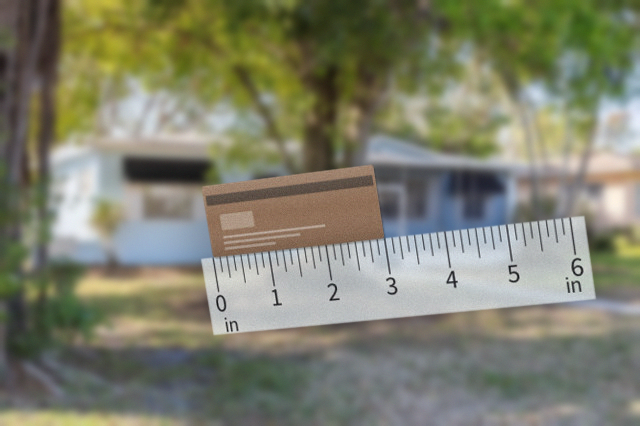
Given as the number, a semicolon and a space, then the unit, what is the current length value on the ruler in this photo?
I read 3; in
